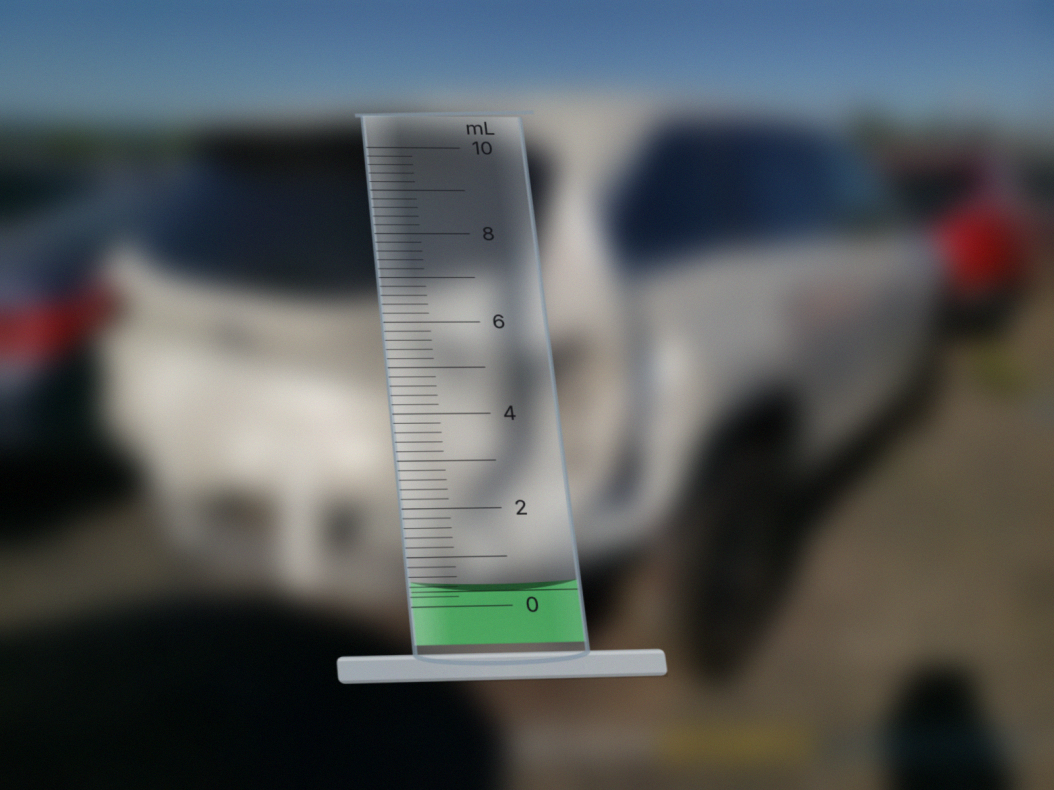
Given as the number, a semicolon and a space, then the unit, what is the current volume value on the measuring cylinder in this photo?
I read 0.3; mL
